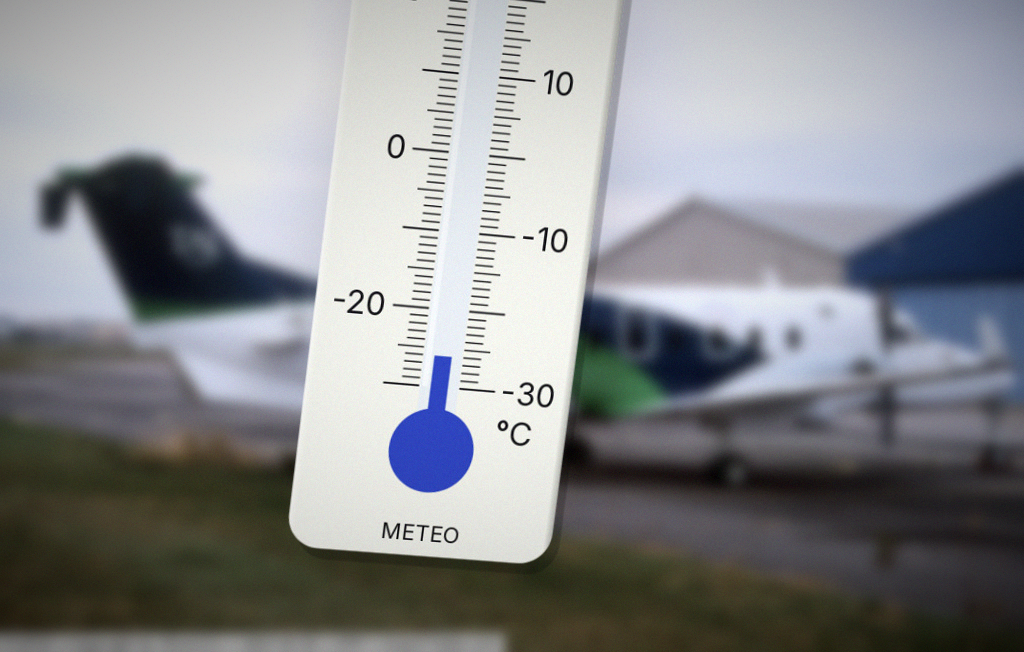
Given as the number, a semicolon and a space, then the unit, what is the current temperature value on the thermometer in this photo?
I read -26; °C
